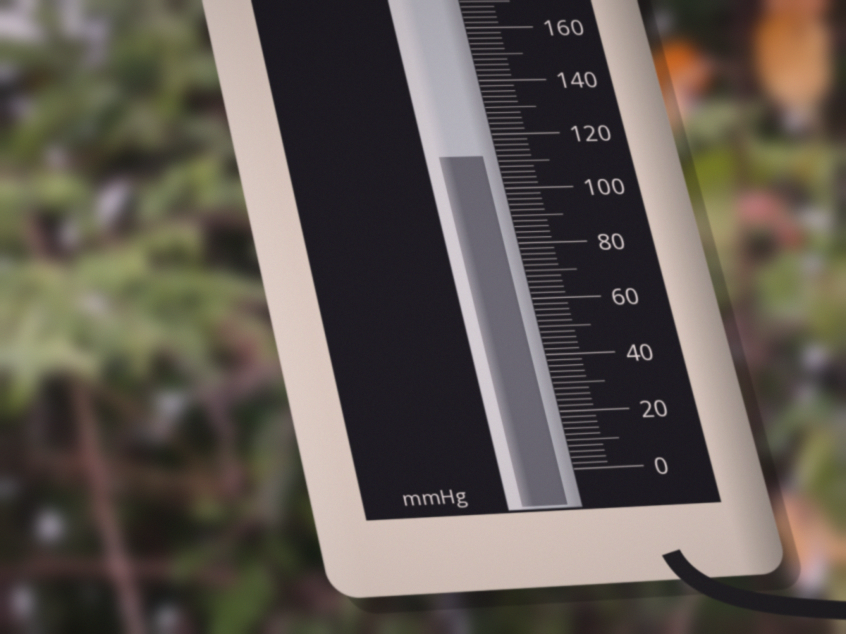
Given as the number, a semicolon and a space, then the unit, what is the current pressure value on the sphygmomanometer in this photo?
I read 112; mmHg
